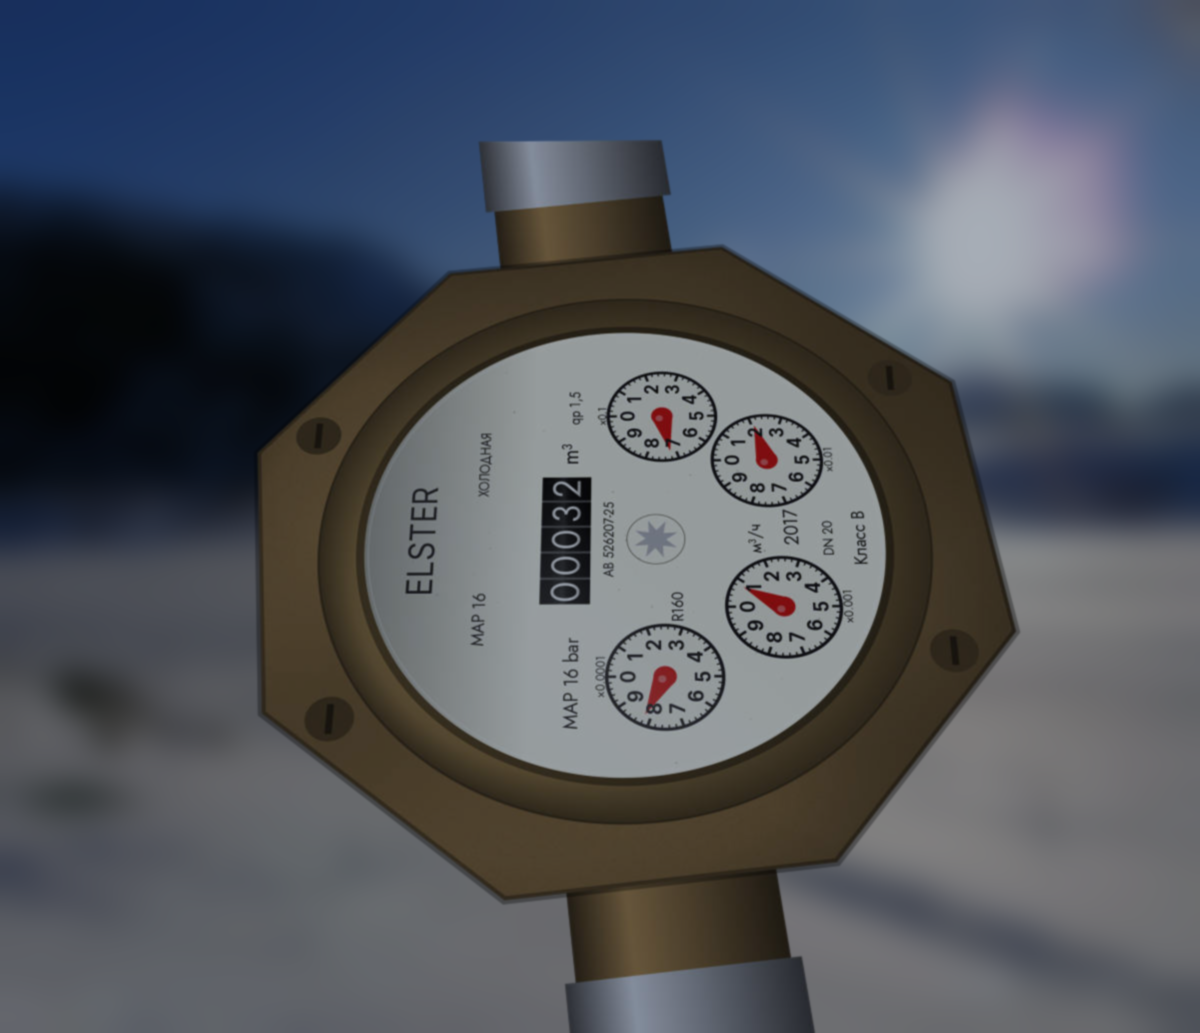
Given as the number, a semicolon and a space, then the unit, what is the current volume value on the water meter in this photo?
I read 32.7208; m³
